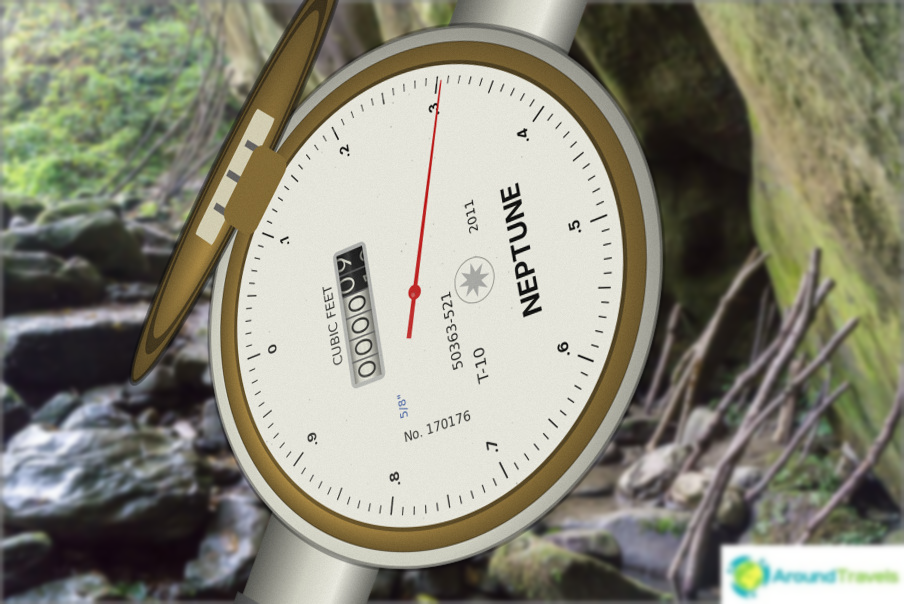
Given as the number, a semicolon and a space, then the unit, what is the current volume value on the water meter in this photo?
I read 9.30; ft³
